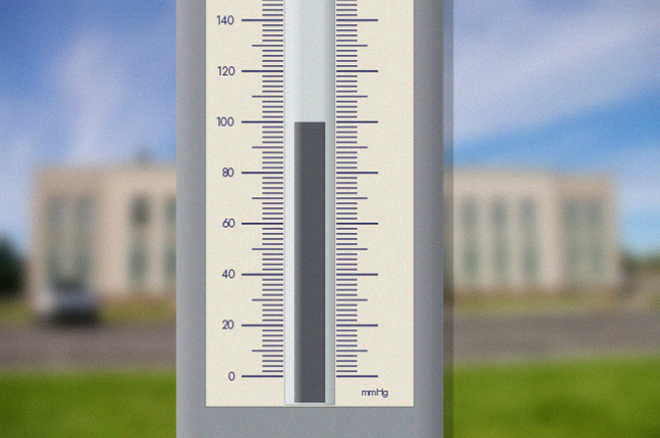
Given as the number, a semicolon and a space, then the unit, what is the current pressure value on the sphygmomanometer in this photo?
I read 100; mmHg
